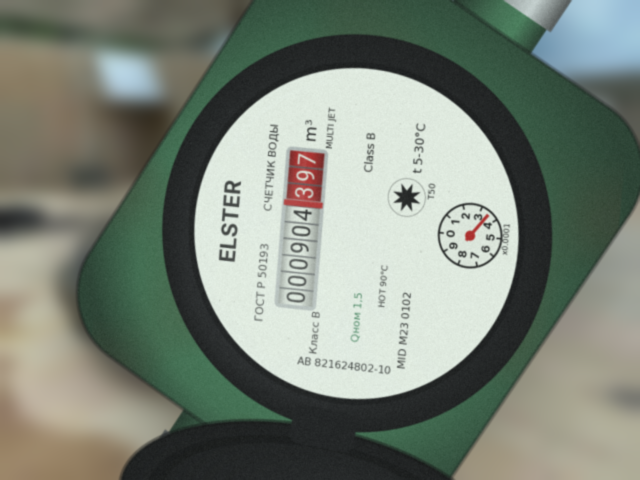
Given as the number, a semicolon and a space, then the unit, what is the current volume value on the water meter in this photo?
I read 904.3973; m³
